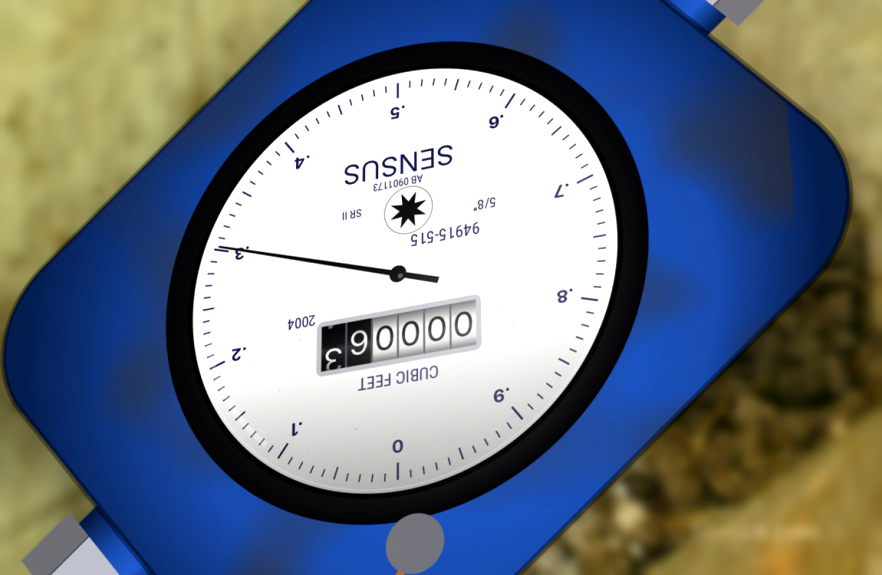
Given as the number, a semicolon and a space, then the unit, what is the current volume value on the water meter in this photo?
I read 63.30; ft³
